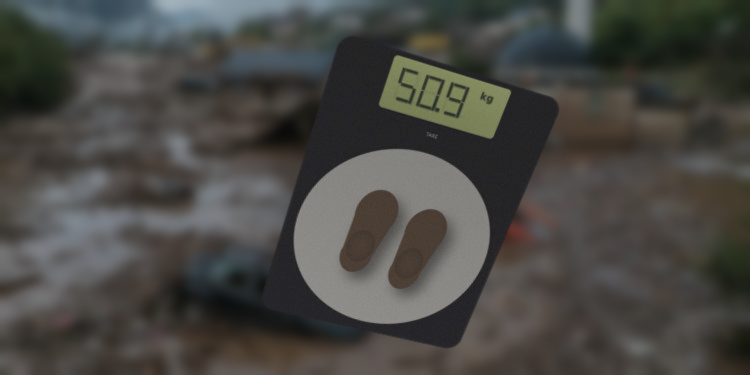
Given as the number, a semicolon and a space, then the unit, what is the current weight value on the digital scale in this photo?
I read 50.9; kg
